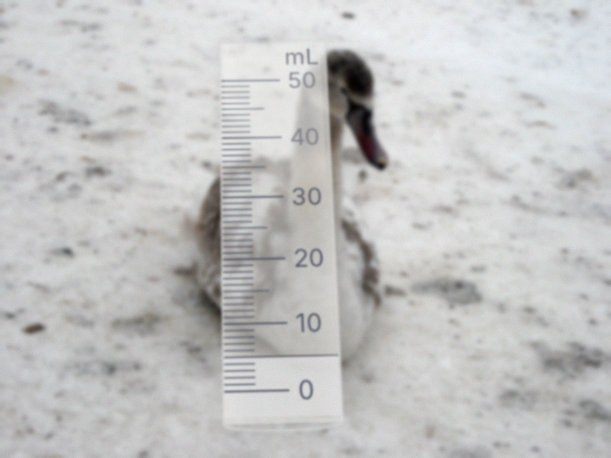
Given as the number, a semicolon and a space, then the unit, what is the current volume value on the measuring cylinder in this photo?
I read 5; mL
